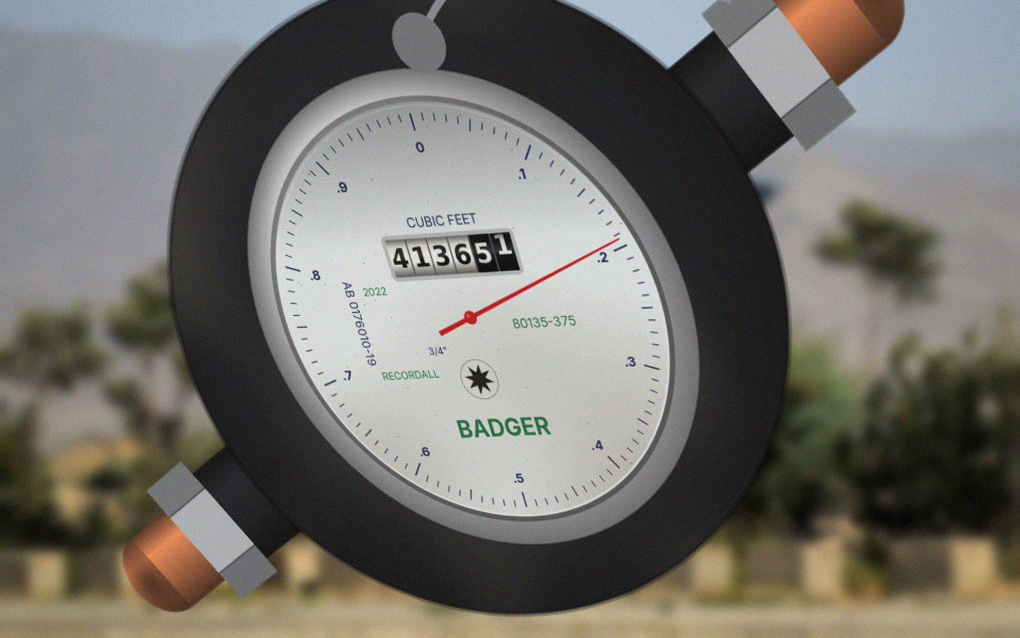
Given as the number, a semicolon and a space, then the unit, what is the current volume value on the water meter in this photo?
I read 413651.19; ft³
